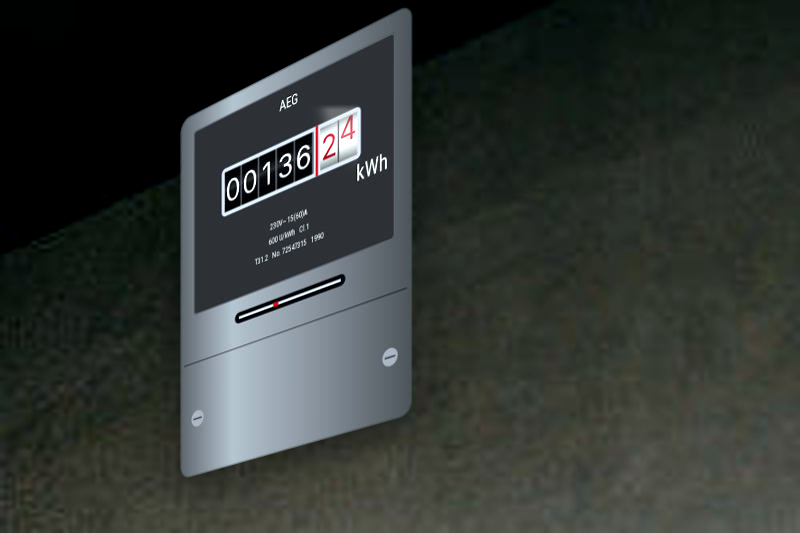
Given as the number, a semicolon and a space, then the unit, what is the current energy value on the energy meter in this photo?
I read 136.24; kWh
